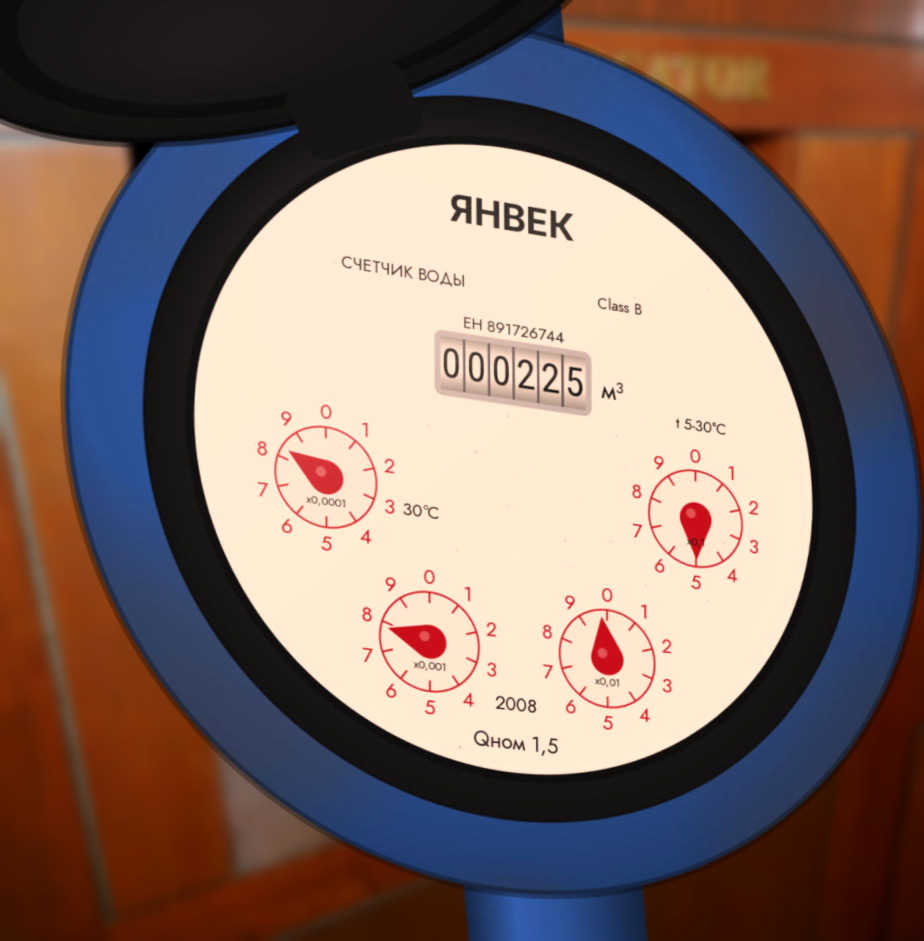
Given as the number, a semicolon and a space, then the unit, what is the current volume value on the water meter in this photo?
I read 225.4978; m³
